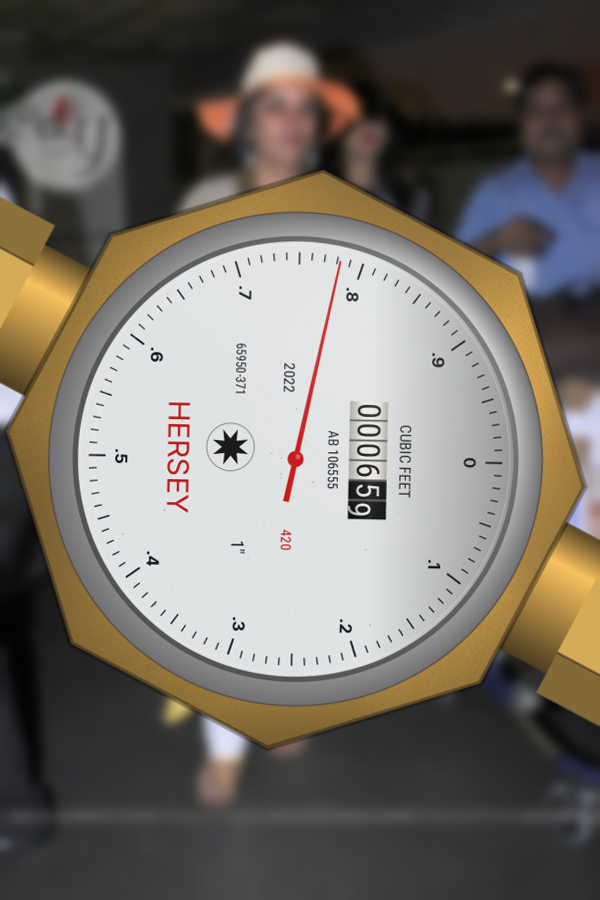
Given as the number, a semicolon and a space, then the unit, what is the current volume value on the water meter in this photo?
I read 658.78; ft³
